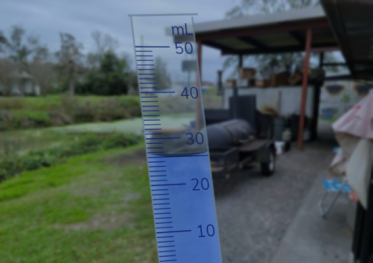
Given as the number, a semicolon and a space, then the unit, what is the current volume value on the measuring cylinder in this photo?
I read 26; mL
